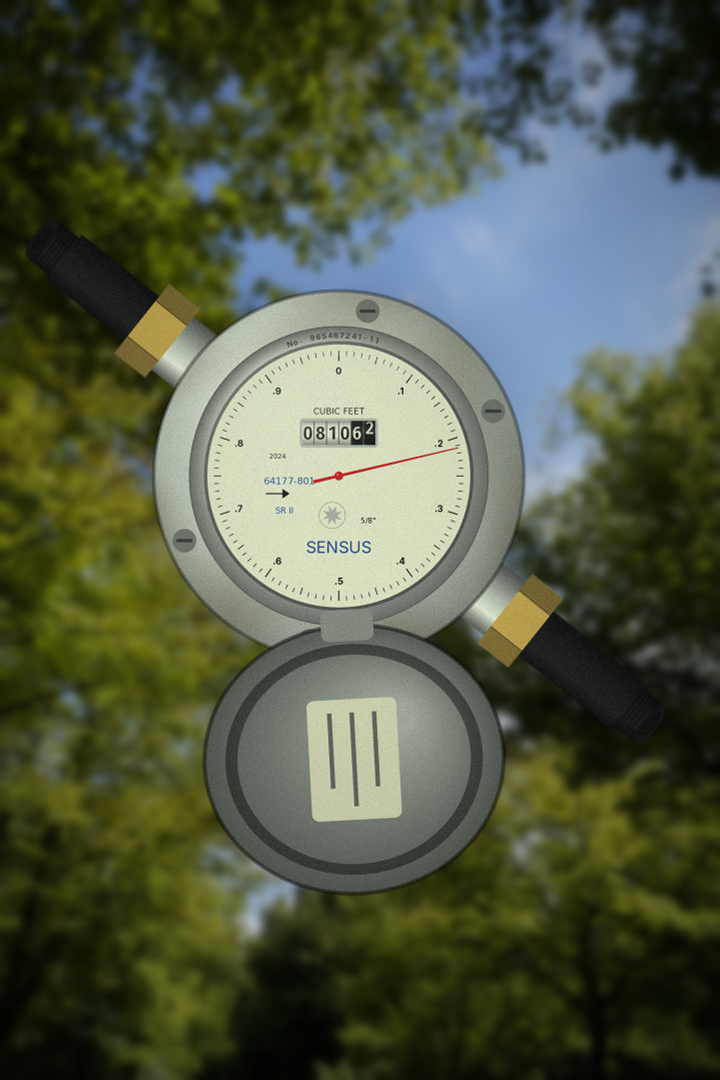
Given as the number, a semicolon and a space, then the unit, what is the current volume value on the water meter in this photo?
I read 81062.21; ft³
